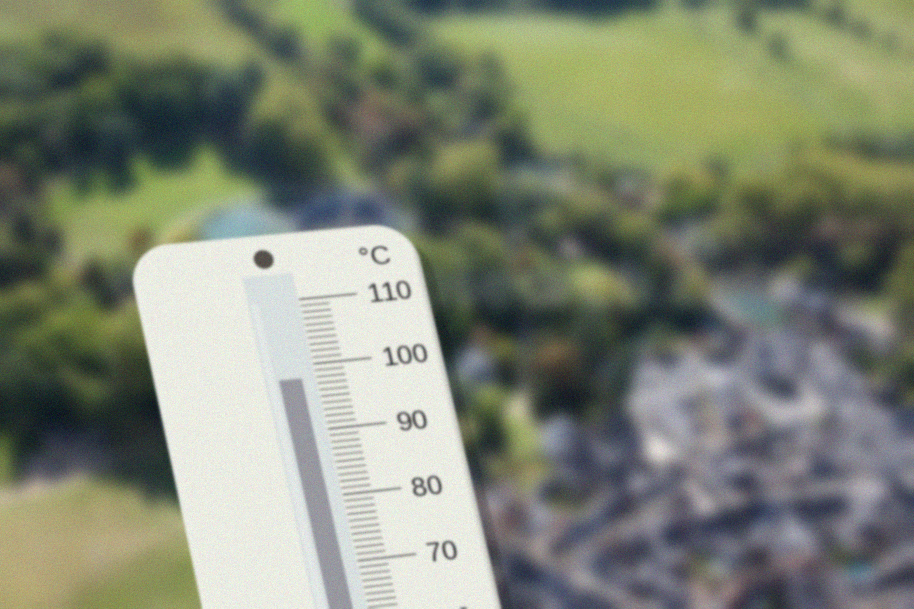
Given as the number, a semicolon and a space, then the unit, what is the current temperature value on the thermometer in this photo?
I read 98; °C
